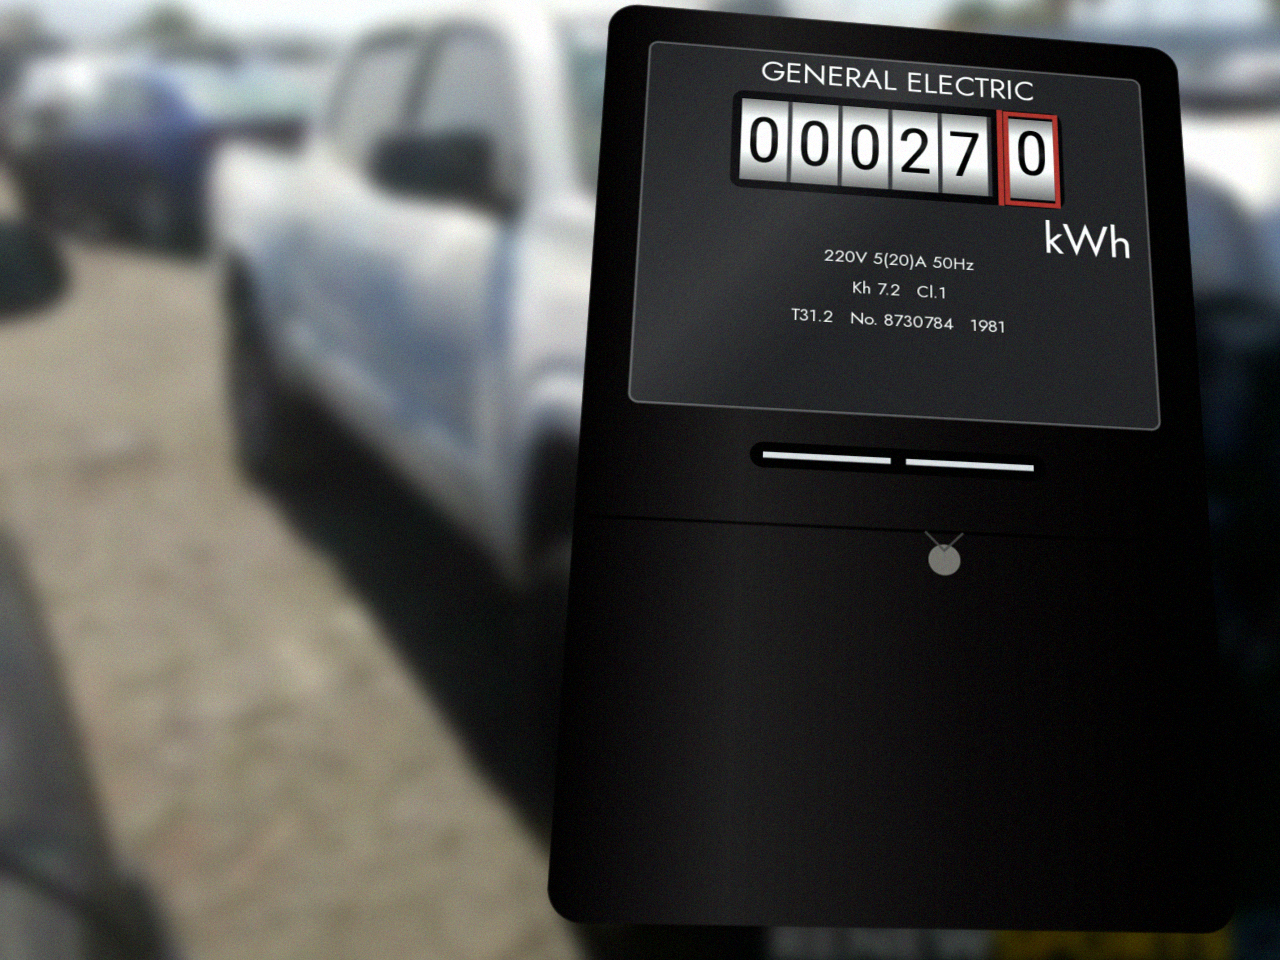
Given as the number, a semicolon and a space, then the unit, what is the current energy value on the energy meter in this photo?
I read 27.0; kWh
